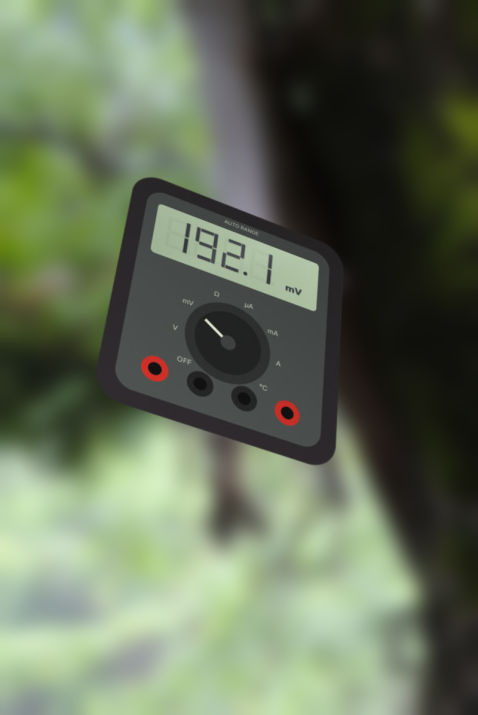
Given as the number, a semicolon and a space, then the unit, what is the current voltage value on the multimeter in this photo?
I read 192.1; mV
